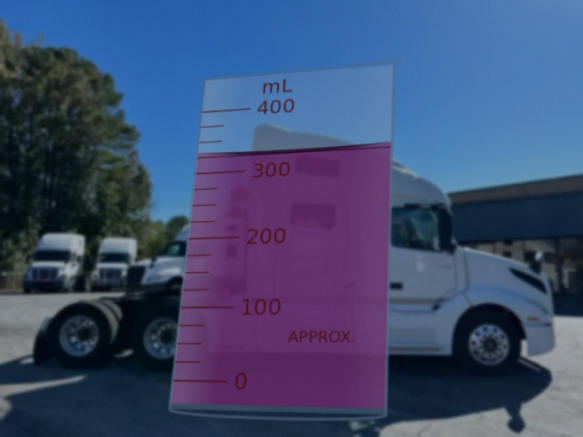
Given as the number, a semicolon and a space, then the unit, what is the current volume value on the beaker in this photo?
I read 325; mL
